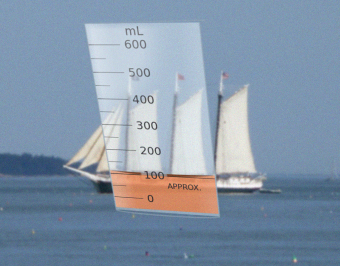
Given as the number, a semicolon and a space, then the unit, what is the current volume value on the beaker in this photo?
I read 100; mL
